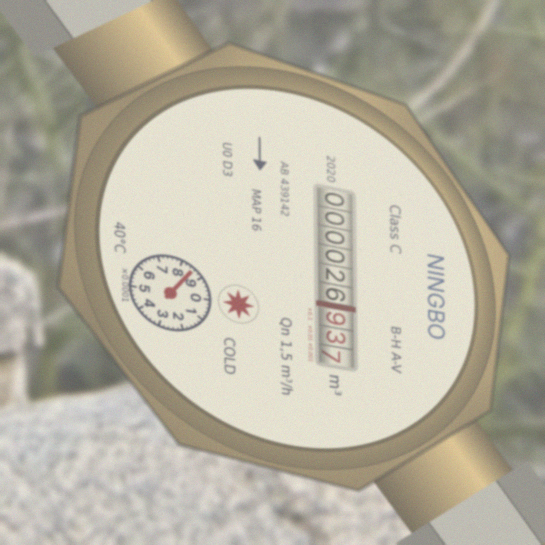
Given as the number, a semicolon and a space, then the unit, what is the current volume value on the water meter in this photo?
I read 26.9368; m³
